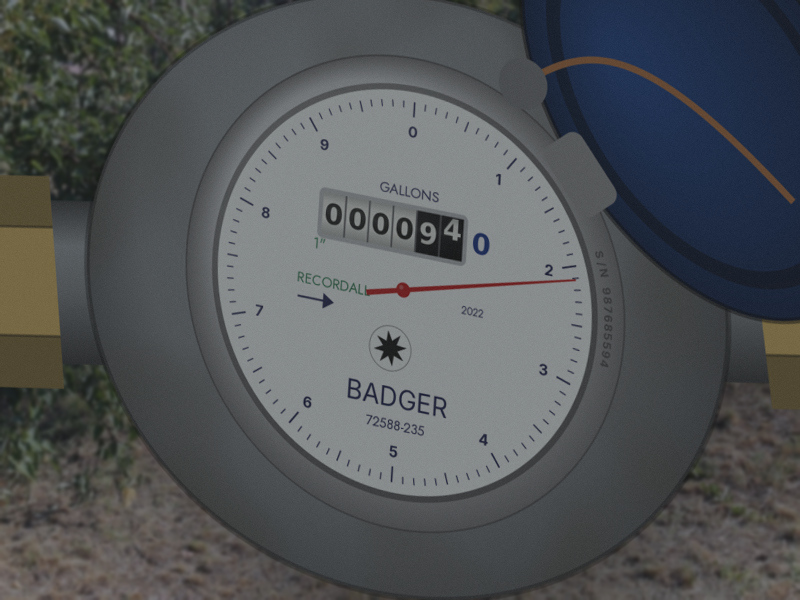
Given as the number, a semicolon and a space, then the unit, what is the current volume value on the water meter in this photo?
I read 942.1; gal
